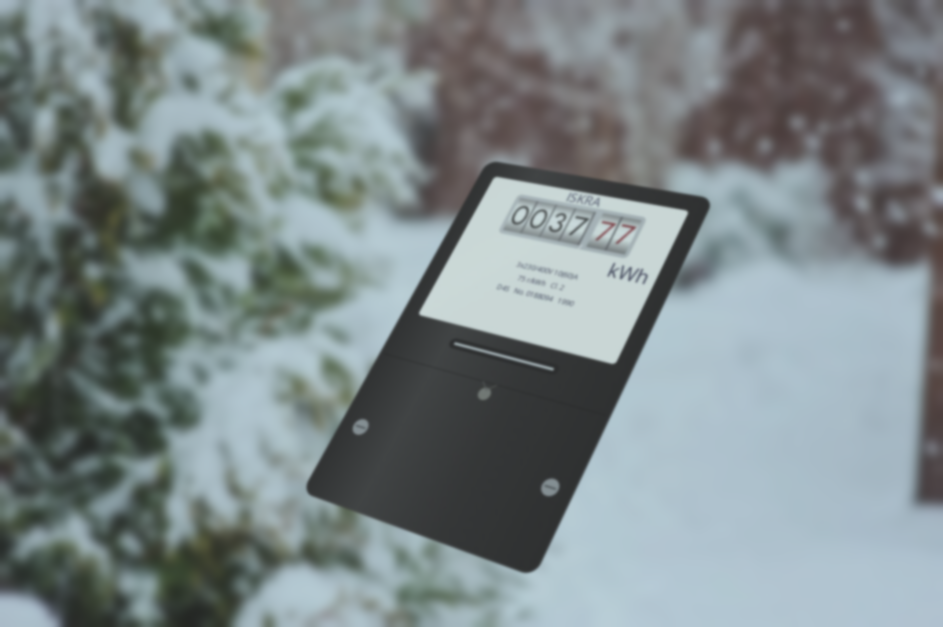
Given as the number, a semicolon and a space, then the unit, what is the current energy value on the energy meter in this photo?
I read 37.77; kWh
